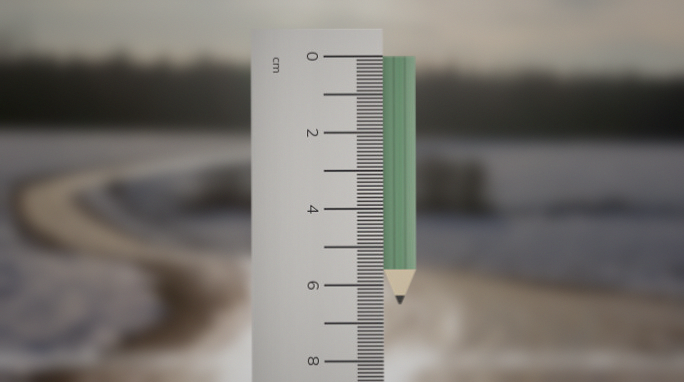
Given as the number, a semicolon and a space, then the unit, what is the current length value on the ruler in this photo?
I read 6.5; cm
